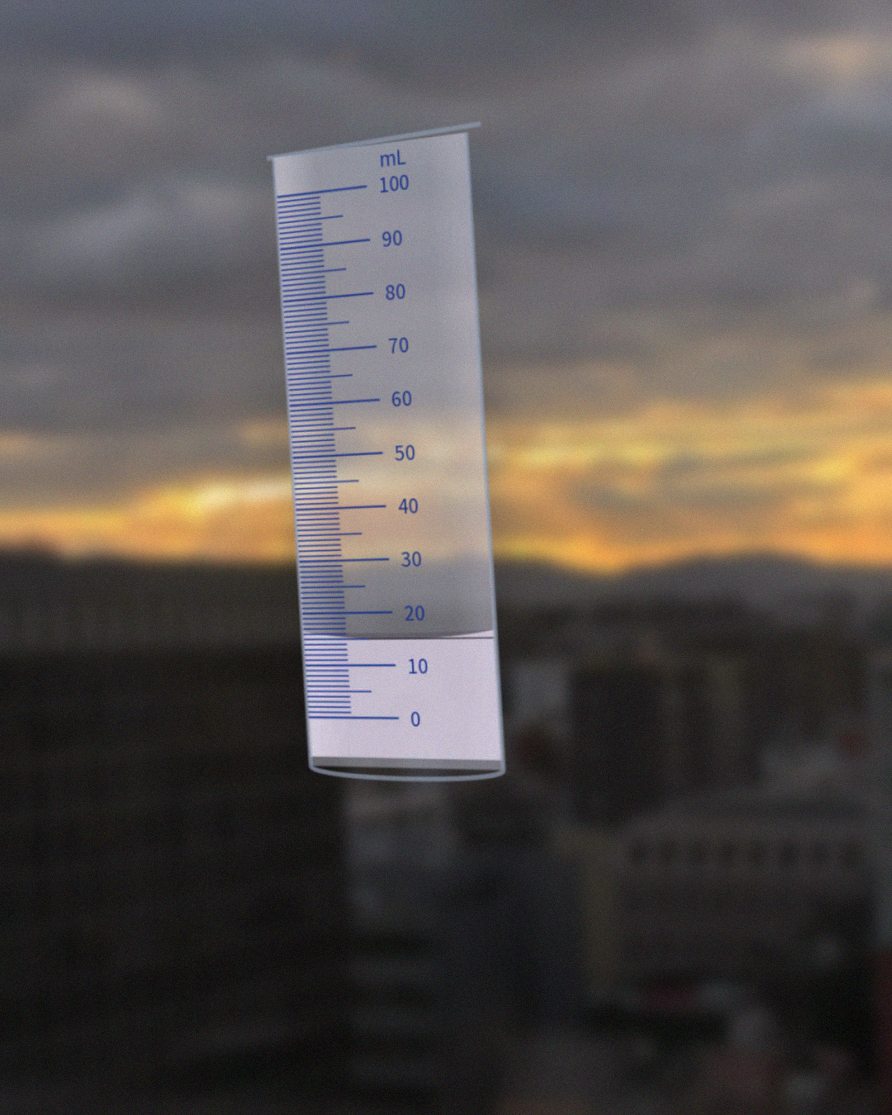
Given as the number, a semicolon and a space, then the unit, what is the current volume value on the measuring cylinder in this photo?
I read 15; mL
